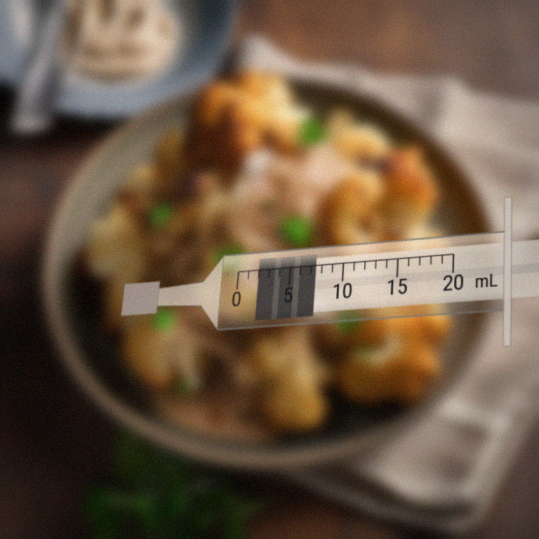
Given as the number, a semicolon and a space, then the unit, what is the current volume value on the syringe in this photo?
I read 2; mL
